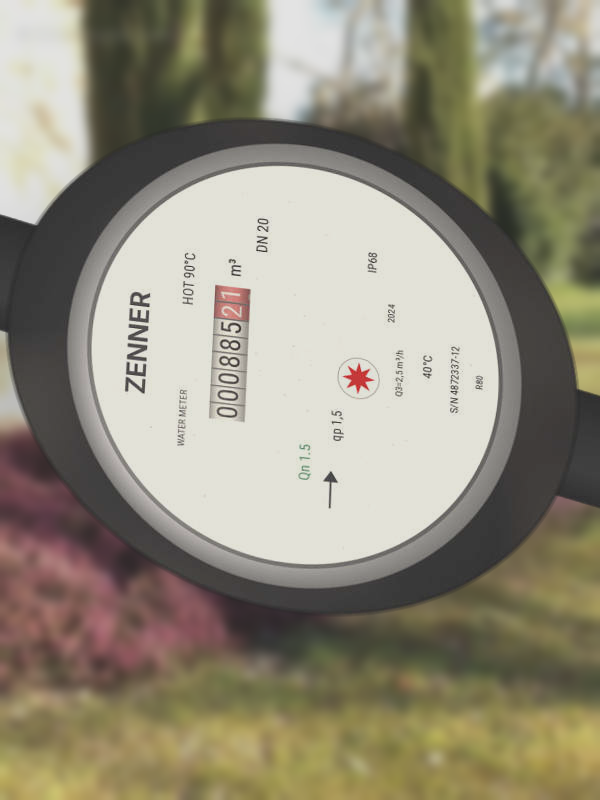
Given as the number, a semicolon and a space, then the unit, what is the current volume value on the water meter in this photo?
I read 885.21; m³
